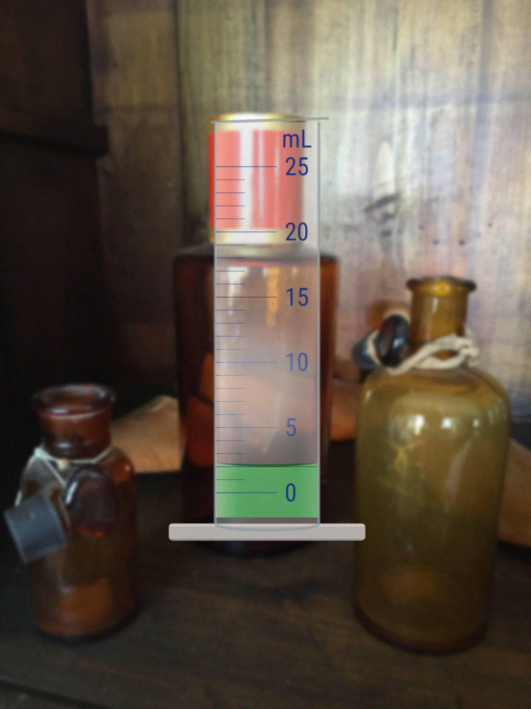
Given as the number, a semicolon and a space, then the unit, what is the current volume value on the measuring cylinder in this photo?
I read 2; mL
